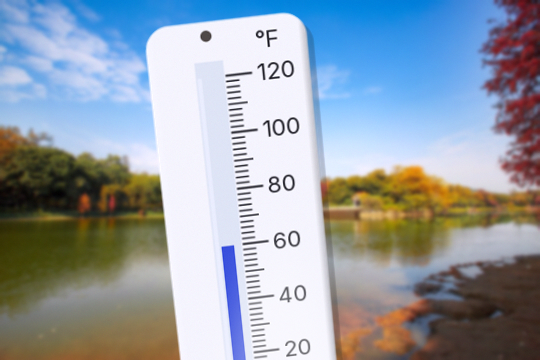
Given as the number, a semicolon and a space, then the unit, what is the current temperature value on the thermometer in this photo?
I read 60; °F
